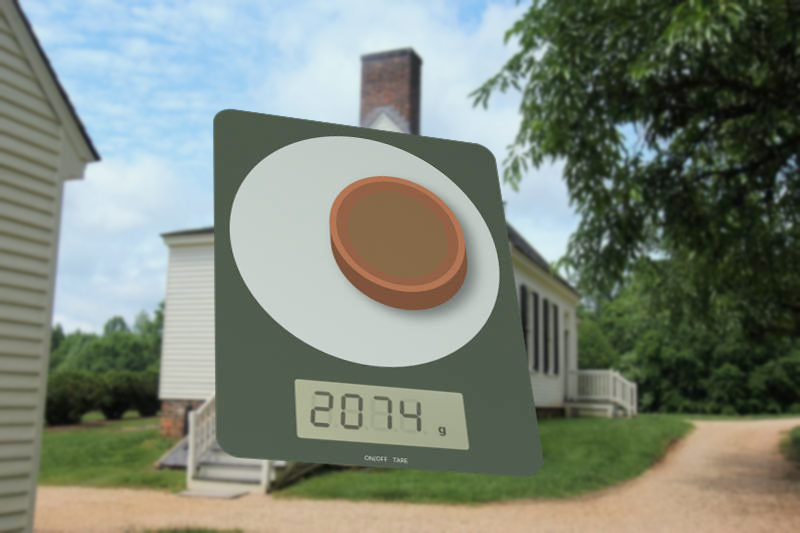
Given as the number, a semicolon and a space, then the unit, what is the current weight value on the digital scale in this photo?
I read 2074; g
